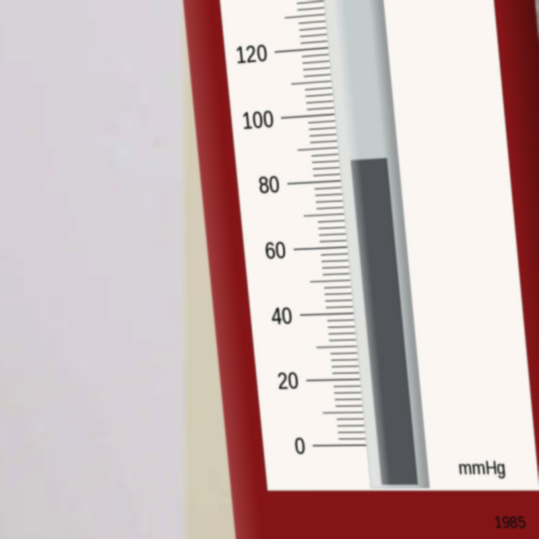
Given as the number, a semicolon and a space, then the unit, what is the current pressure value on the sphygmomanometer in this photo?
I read 86; mmHg
